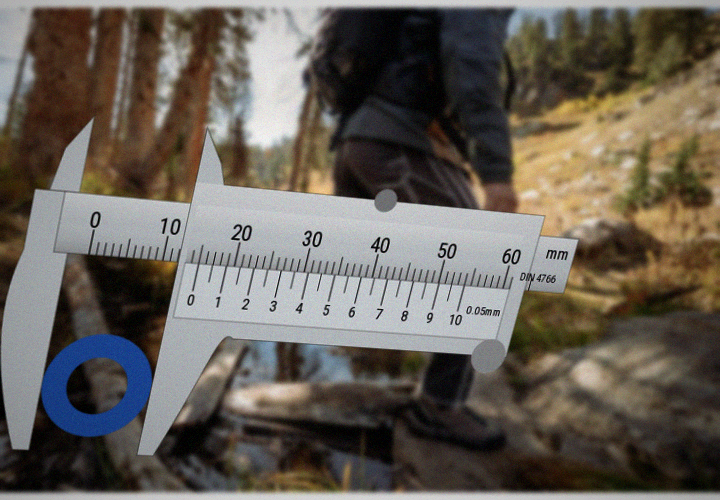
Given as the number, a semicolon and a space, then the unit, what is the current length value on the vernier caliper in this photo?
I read 15.0; mm
